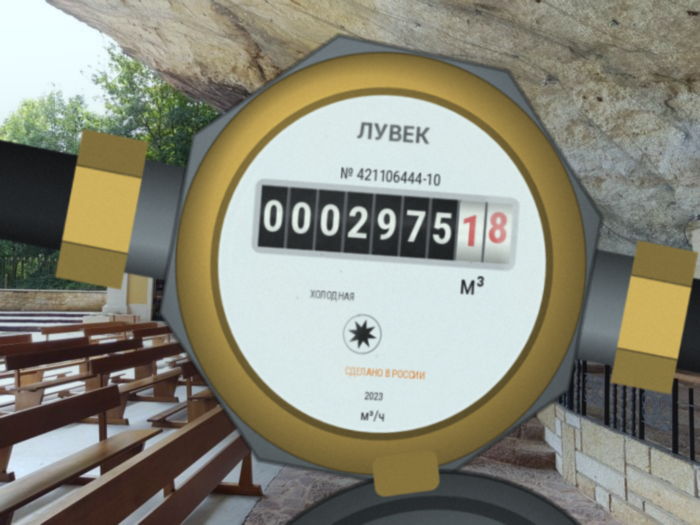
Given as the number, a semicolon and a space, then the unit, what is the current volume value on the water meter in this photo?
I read 2975.18; m³
